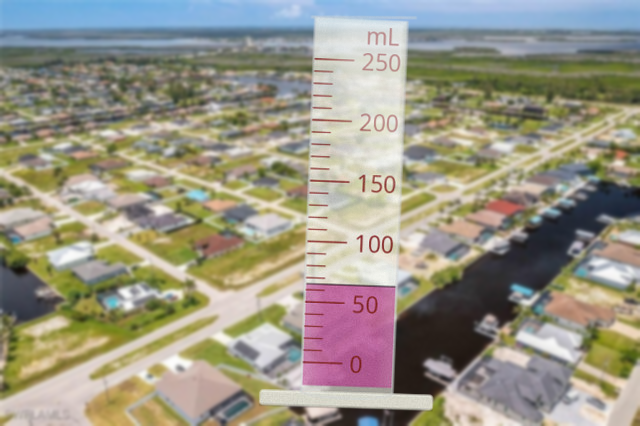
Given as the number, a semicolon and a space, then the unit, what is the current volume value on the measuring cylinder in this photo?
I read 65; mL
